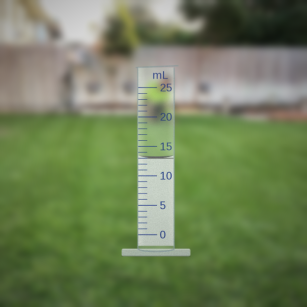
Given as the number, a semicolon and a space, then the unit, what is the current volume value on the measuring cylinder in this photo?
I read 13; mL
